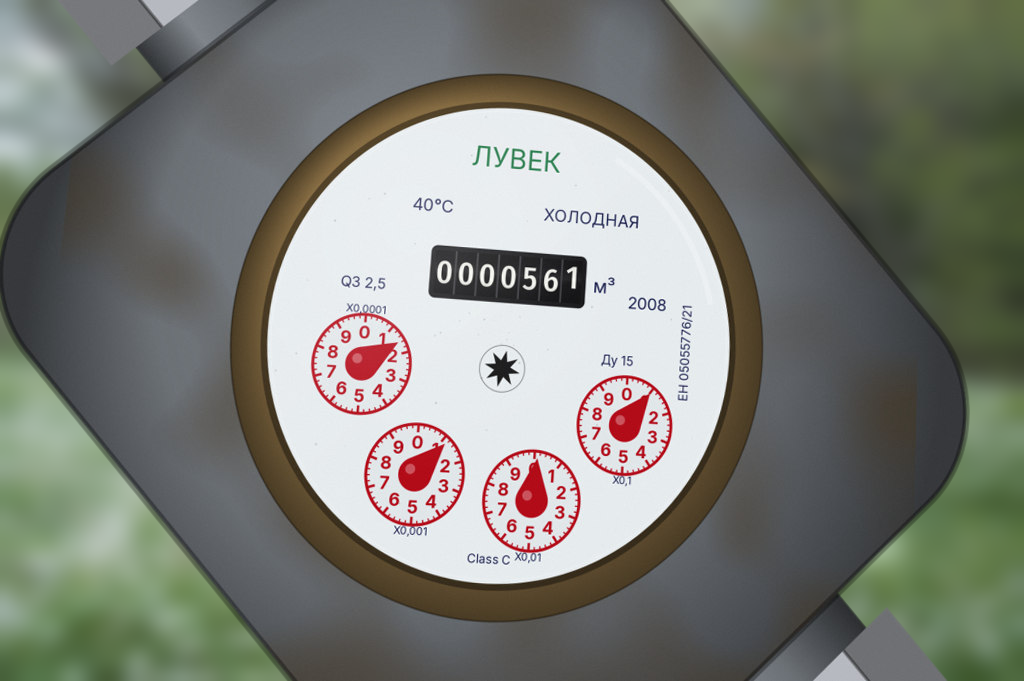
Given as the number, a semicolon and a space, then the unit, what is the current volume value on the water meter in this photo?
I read 561.1011; m³
